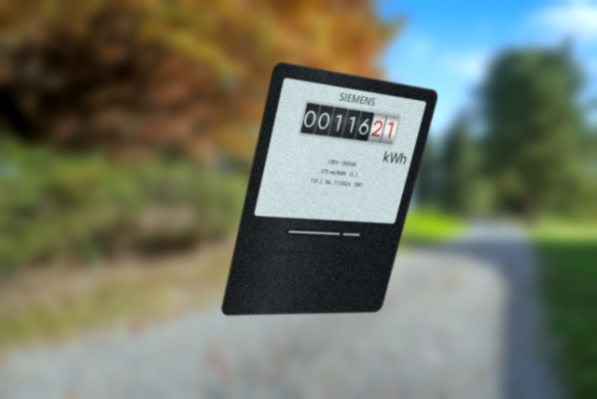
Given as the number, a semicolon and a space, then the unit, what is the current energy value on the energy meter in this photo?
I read 116.21; kWh
